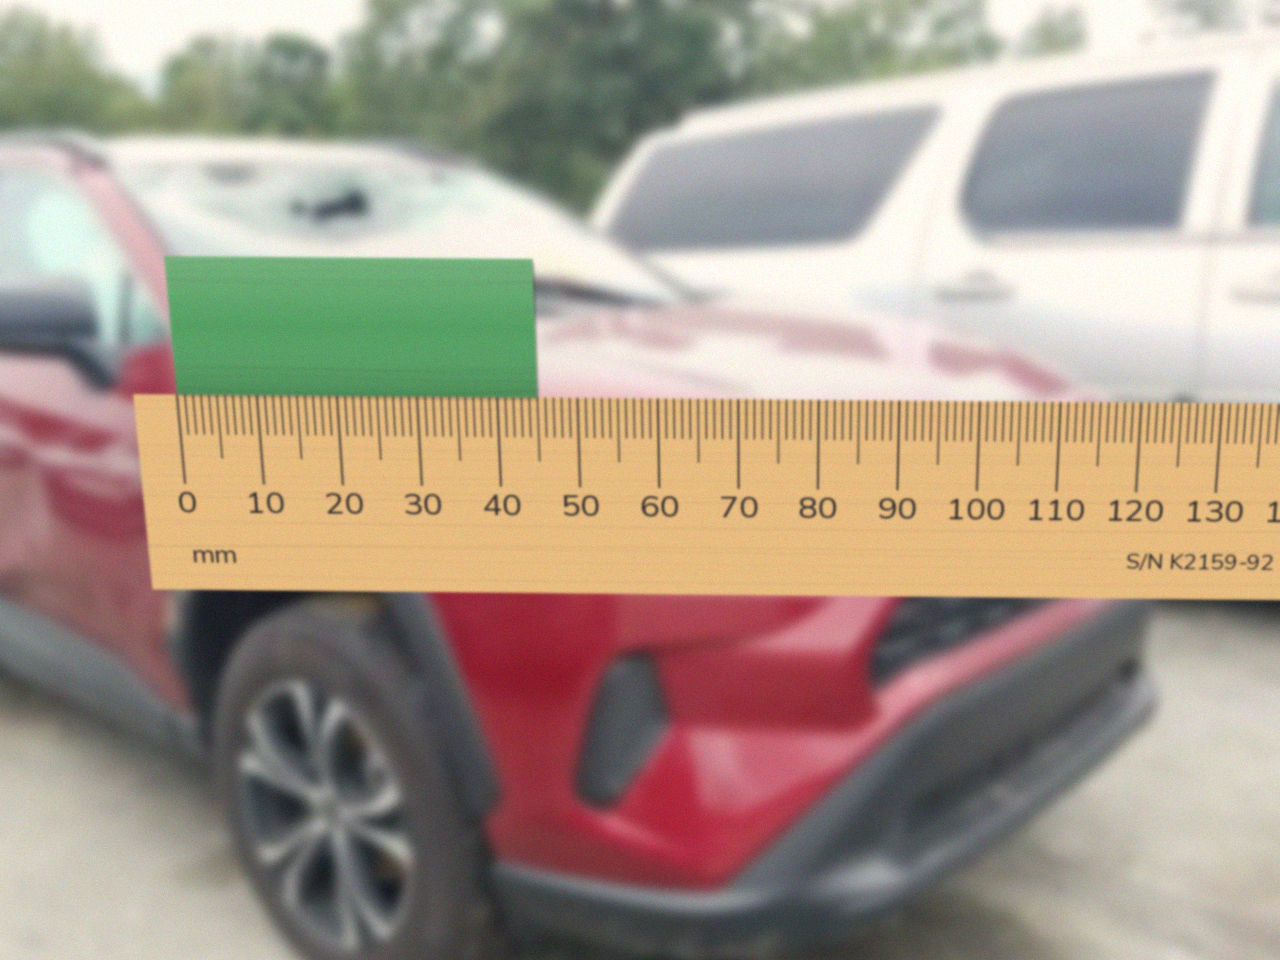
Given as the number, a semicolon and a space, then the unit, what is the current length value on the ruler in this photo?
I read 45; mm
